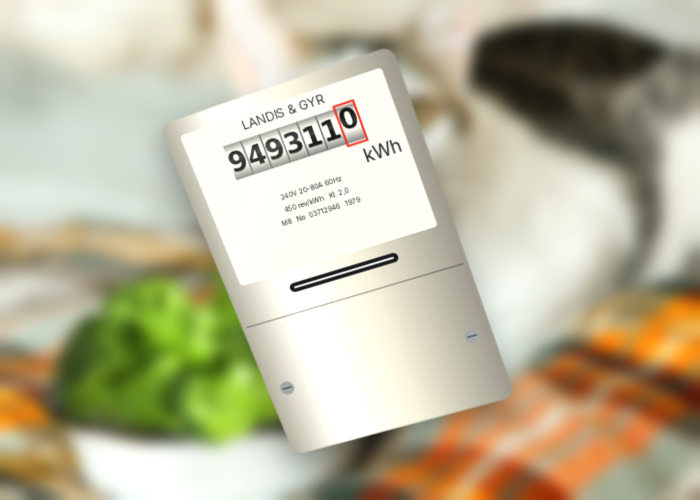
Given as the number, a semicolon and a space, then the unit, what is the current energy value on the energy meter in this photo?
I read 949311.0; kWh
